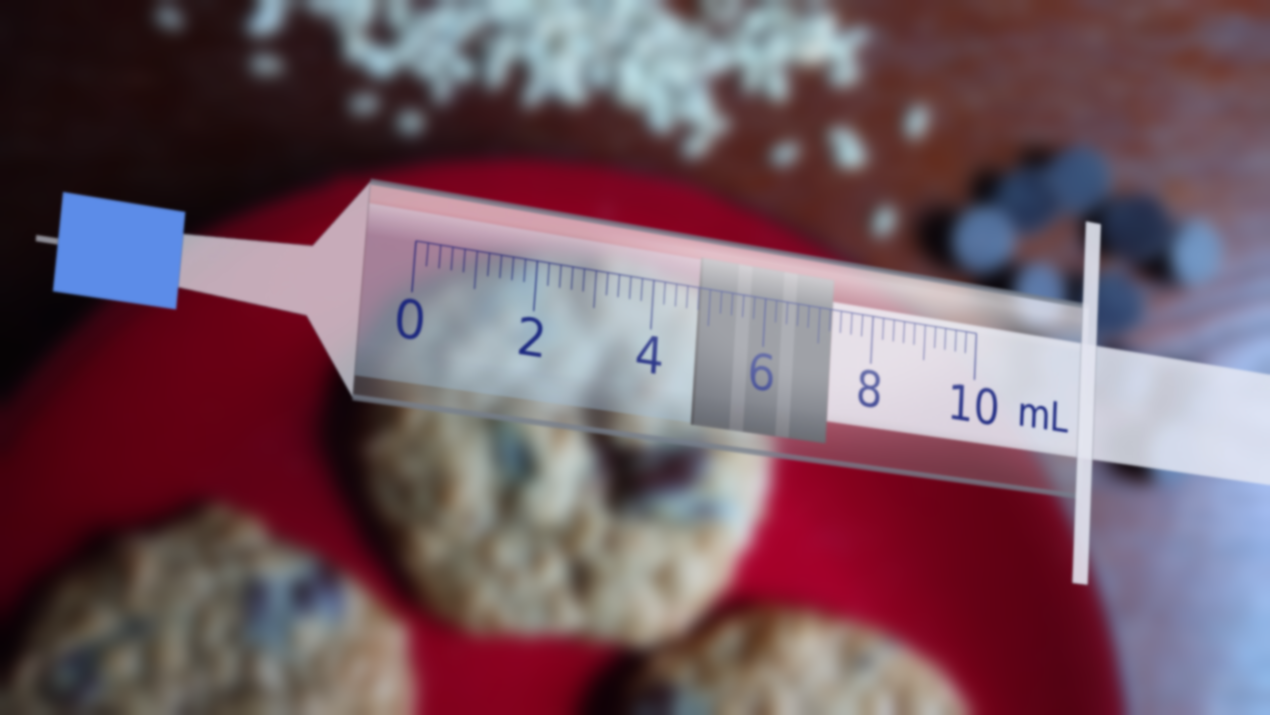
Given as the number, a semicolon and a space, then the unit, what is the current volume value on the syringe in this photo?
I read 4.8; mL
